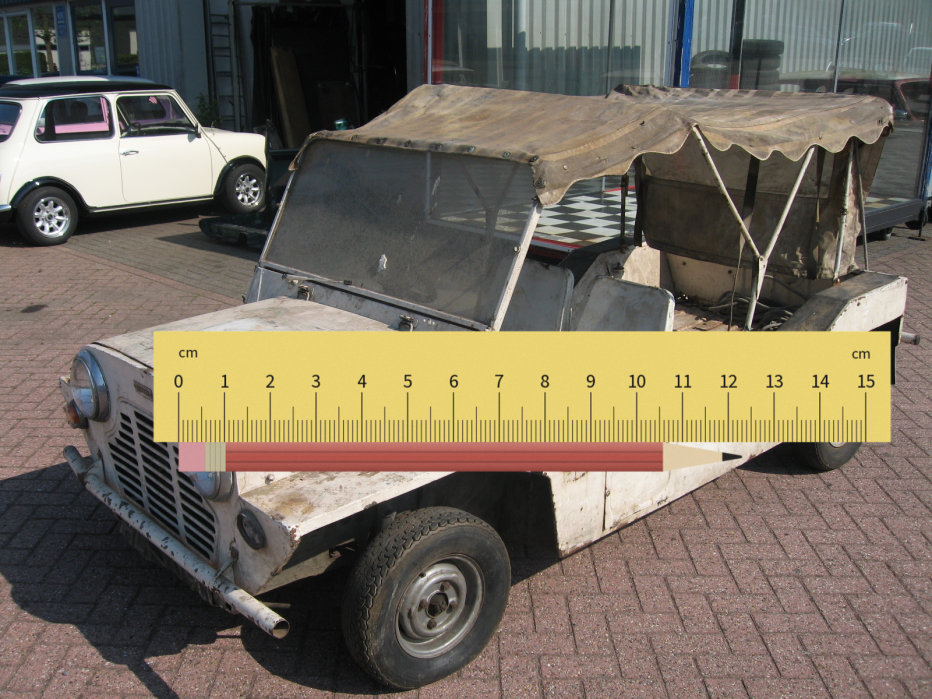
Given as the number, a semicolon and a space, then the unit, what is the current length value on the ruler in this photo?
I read 12.3; cm
